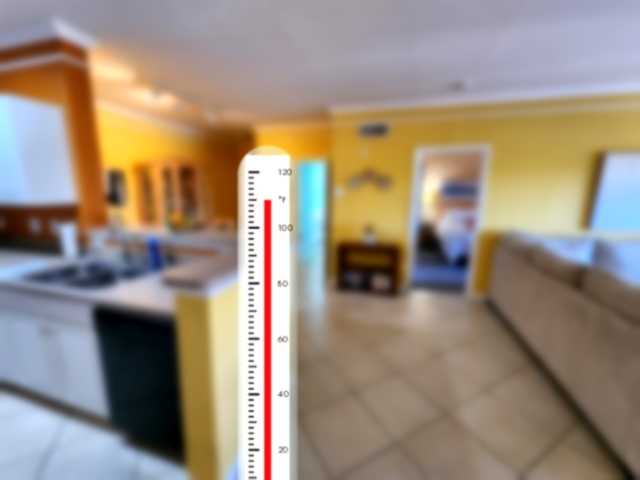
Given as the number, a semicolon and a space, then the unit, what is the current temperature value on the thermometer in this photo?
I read 110; °F
